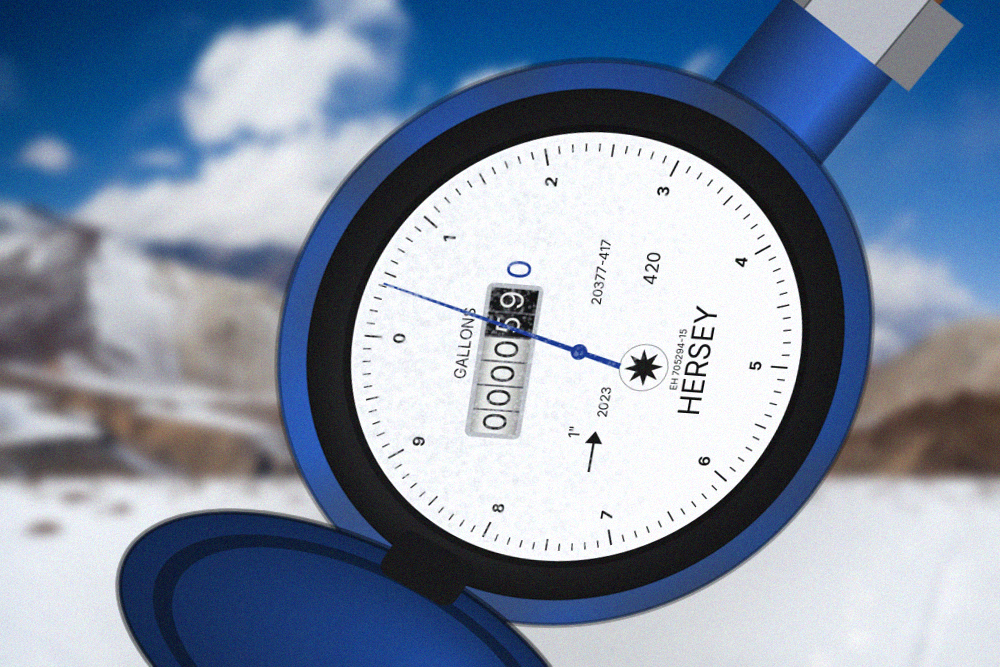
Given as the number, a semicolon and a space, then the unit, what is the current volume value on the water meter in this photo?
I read 590.4; gal
